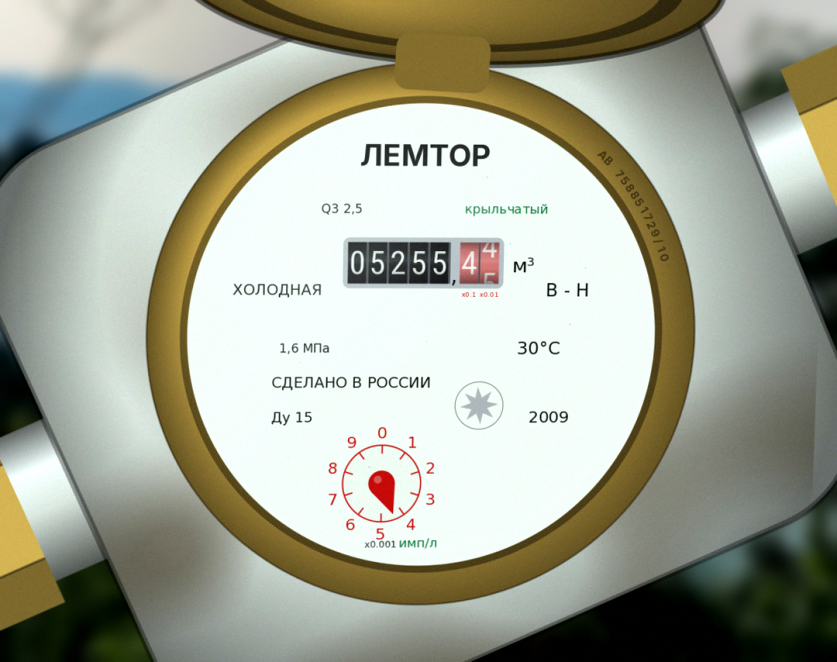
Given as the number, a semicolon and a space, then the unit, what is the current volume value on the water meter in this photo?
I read 5255.444; m³
